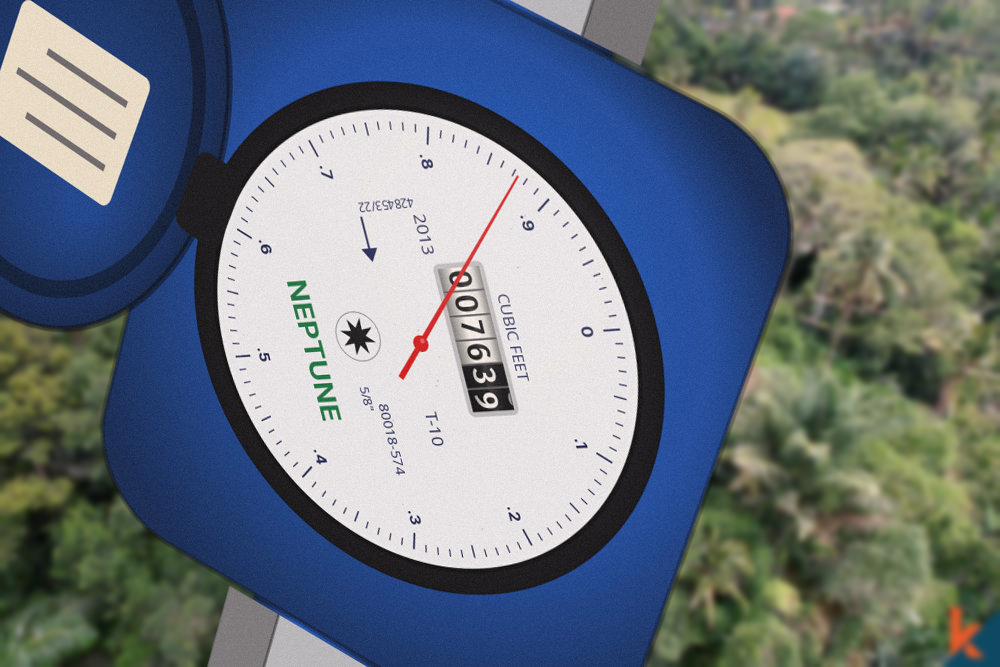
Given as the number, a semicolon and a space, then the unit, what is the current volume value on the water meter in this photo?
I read 7638.87; ft³
